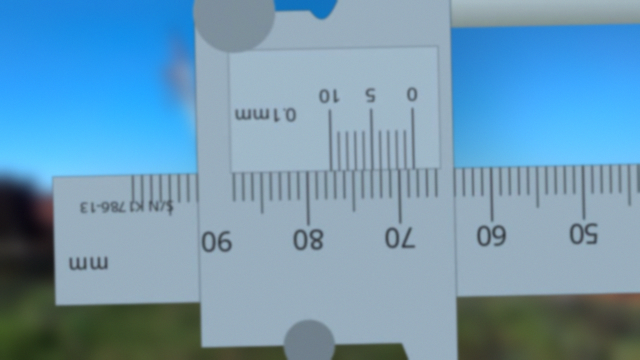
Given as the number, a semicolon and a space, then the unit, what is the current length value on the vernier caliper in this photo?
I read 68.4; mm
